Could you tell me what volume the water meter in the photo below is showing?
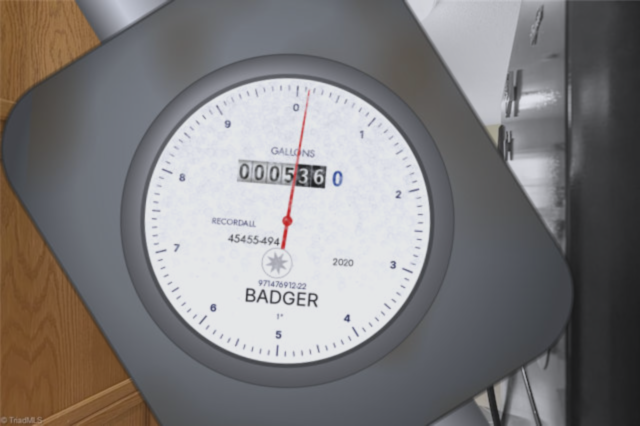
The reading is 5360.1 gal
